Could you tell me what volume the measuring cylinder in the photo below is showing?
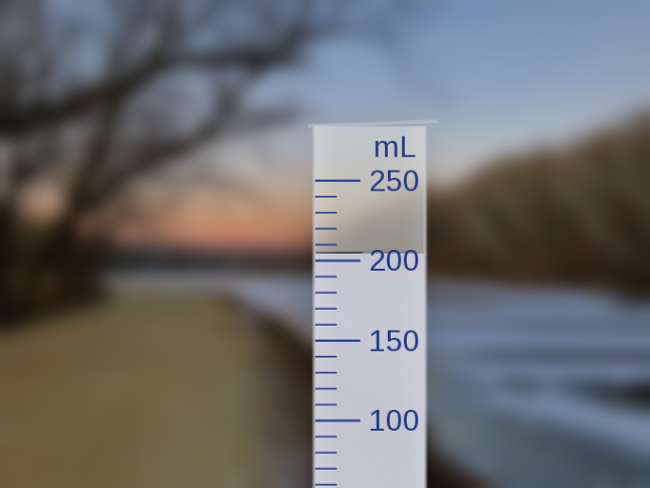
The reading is 205 mL
